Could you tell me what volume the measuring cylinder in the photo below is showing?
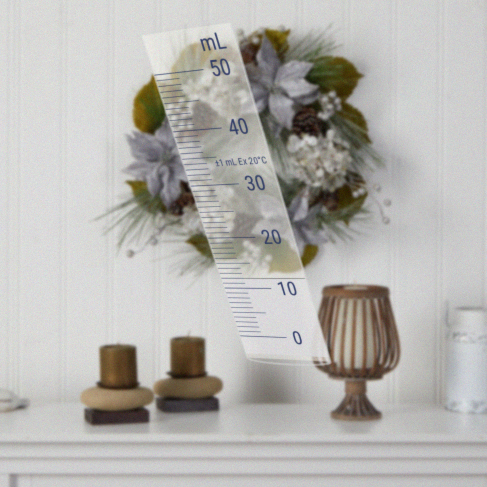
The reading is 12 mL
